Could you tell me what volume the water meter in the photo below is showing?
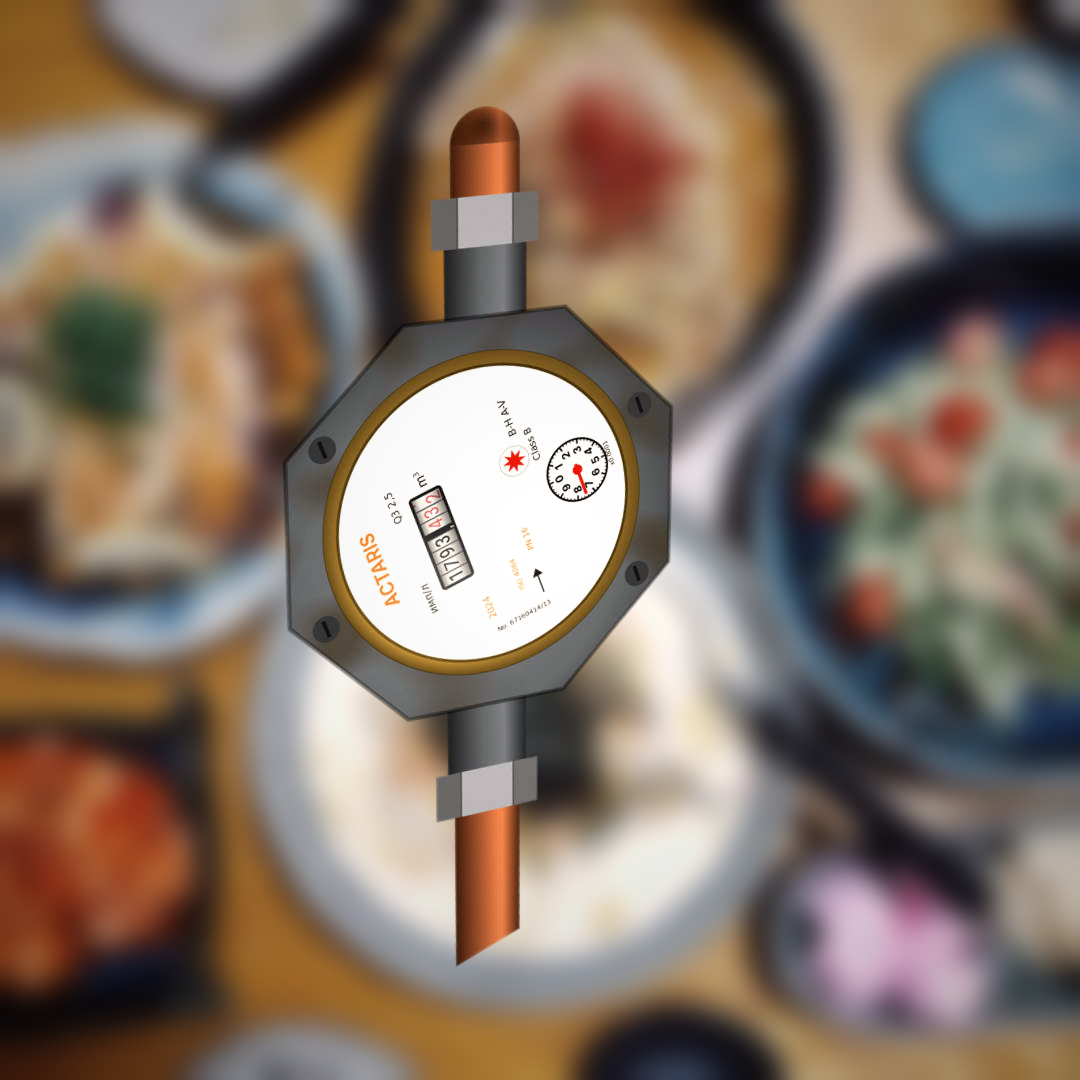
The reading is 1793.4317 m³
